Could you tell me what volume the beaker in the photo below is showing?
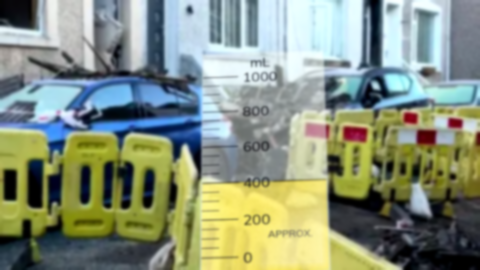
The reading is 400 mL
